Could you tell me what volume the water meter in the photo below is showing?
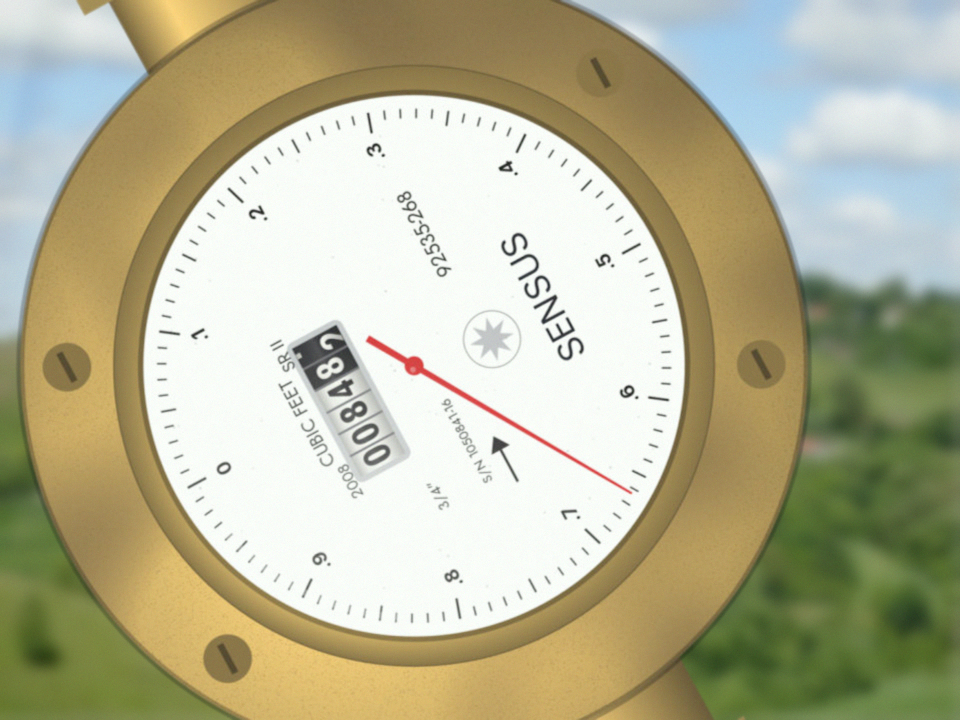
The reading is 8481.66 ft³
